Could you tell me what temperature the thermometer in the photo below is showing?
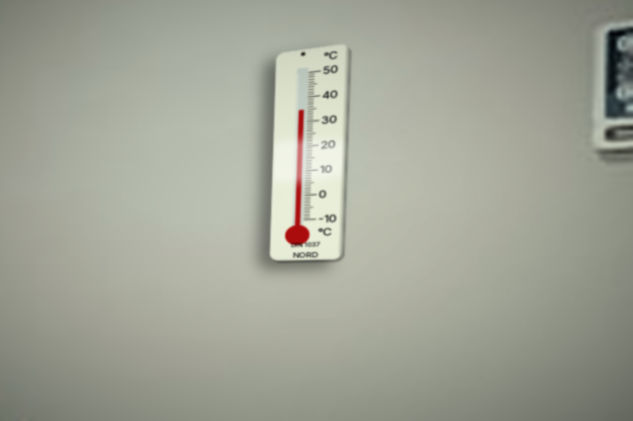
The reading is 35 °C
